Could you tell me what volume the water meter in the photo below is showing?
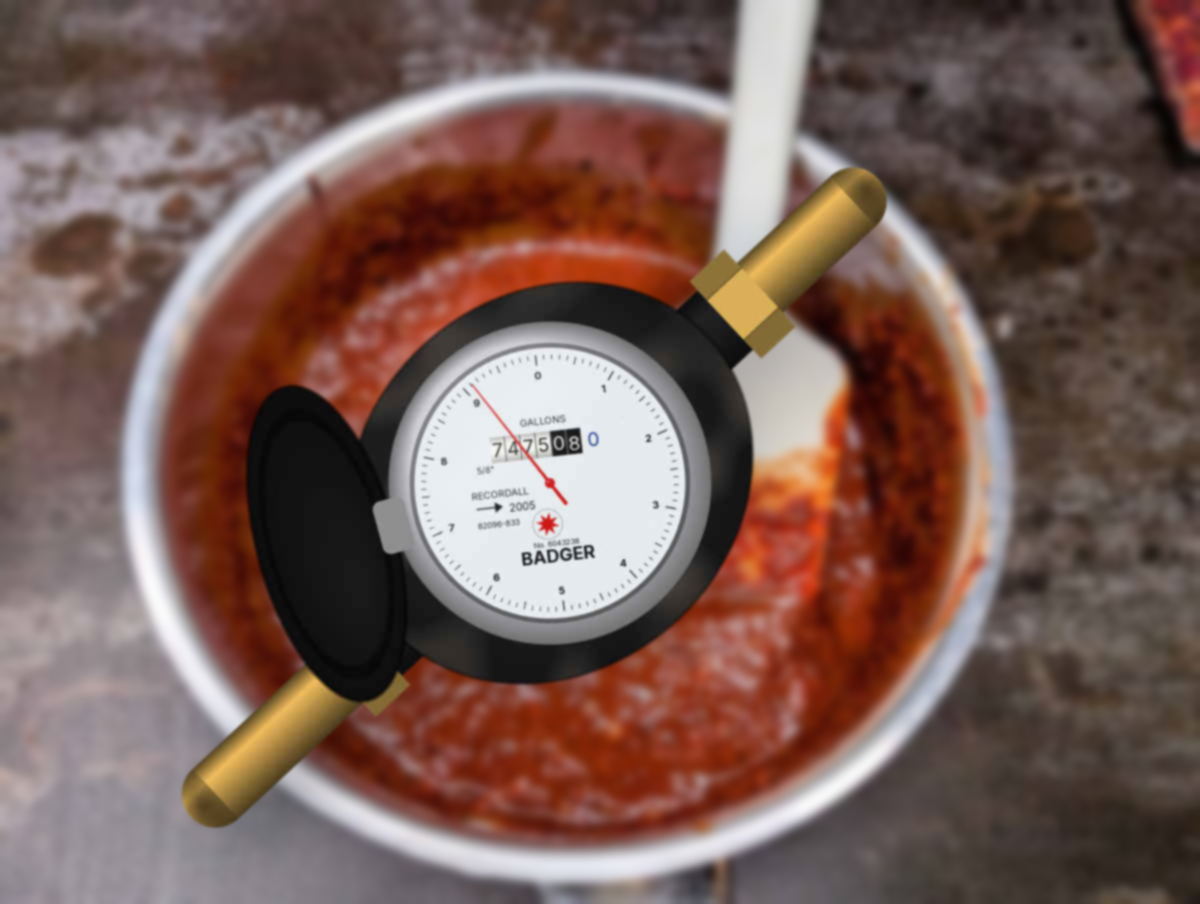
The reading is 7475079.1 gal
